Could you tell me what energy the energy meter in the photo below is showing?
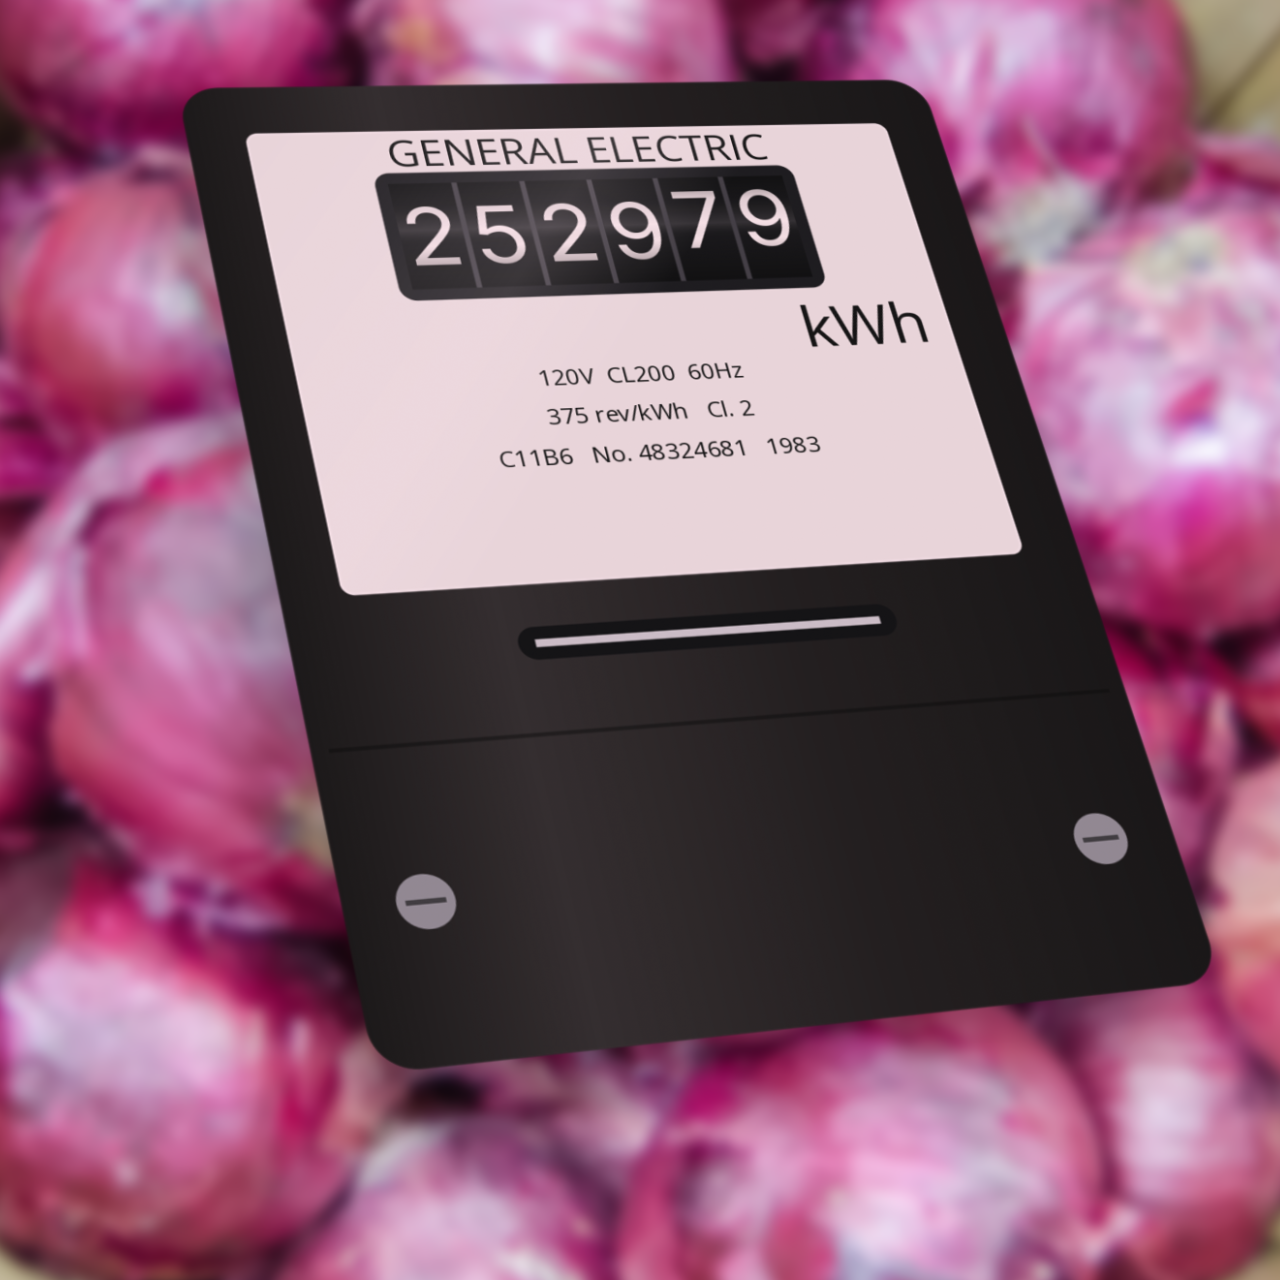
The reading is 252979 kWh
